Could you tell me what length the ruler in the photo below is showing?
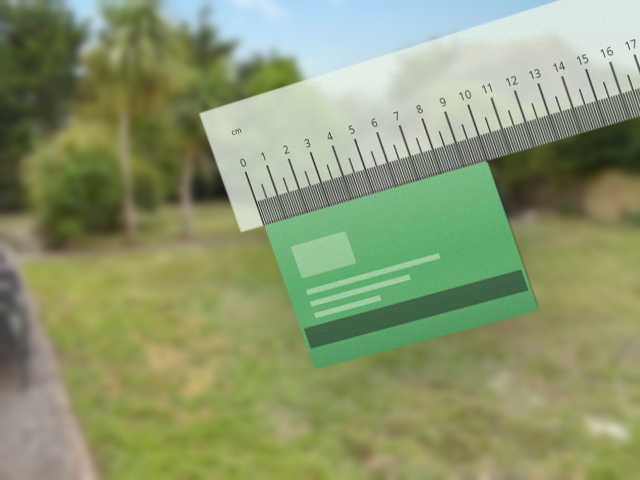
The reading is 10 cm
